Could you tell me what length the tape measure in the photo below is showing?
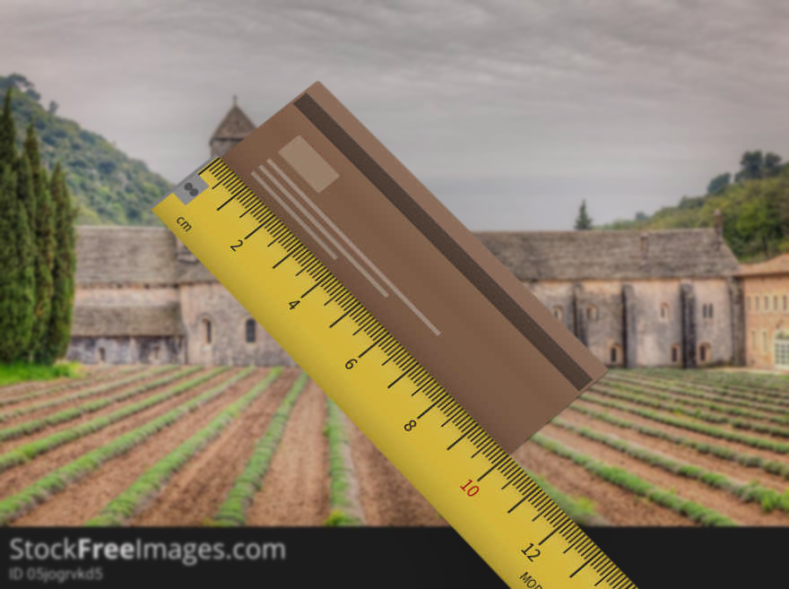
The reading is 10 cm
